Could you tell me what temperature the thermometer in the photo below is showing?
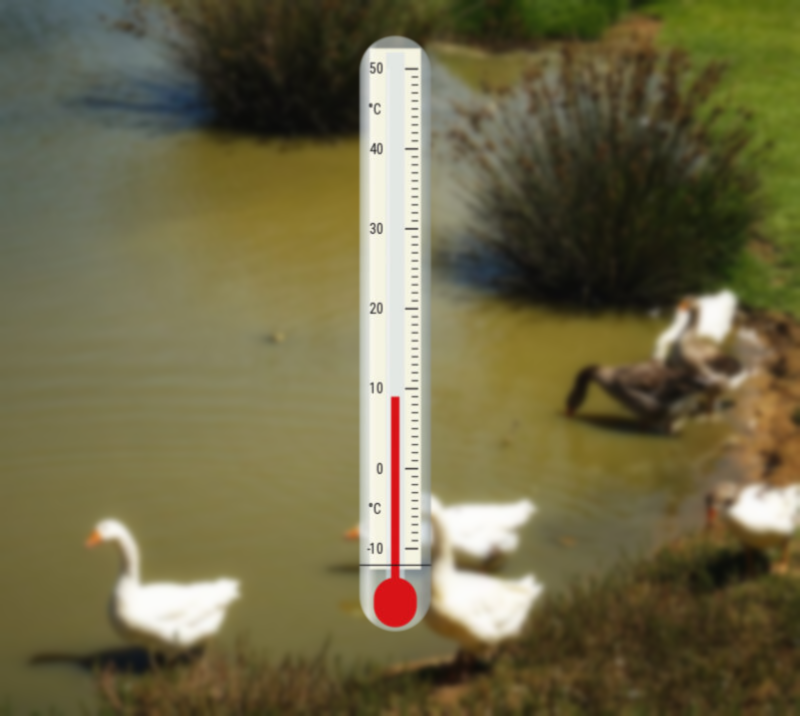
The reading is 9 °C
